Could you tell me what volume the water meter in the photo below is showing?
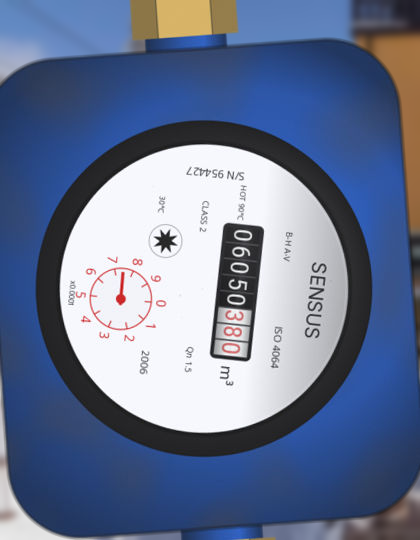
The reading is 6050.3807 m³
